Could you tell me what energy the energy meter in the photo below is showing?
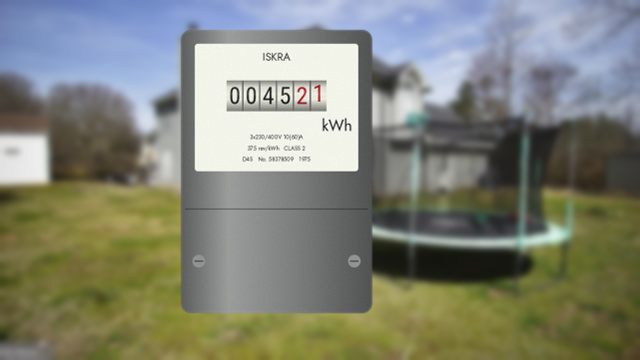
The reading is 45.21 kWh
